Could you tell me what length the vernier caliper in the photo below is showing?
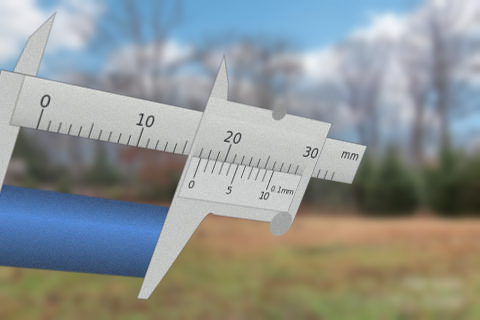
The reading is 17.2 mm
